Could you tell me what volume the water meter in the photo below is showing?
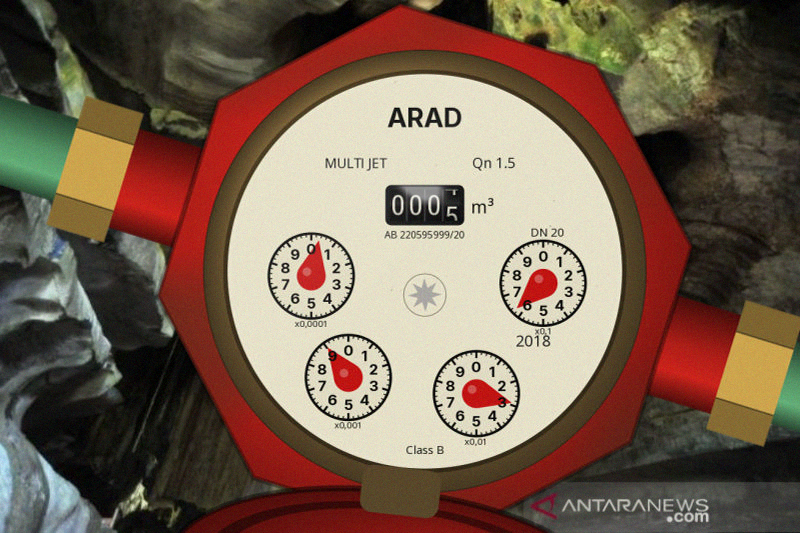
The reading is 4.6290 m³
